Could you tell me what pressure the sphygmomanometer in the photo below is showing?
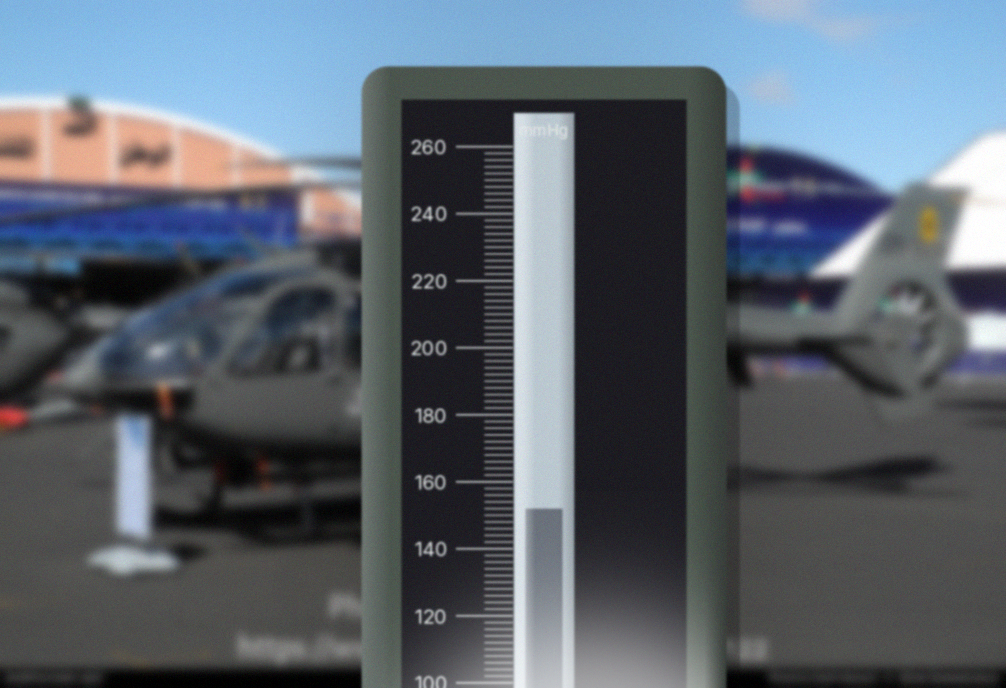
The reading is 152 mmHg
